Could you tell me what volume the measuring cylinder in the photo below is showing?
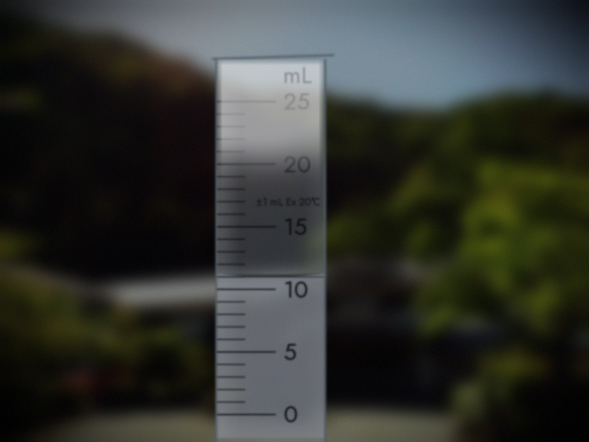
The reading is 11 mL
